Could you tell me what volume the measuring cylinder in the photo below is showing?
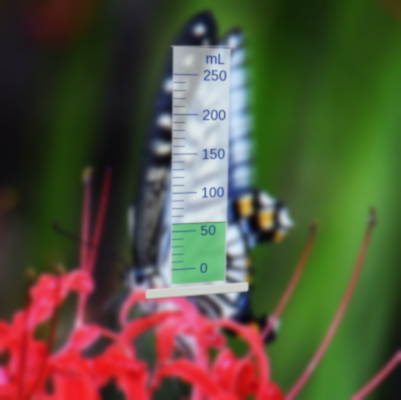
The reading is 60 mL
